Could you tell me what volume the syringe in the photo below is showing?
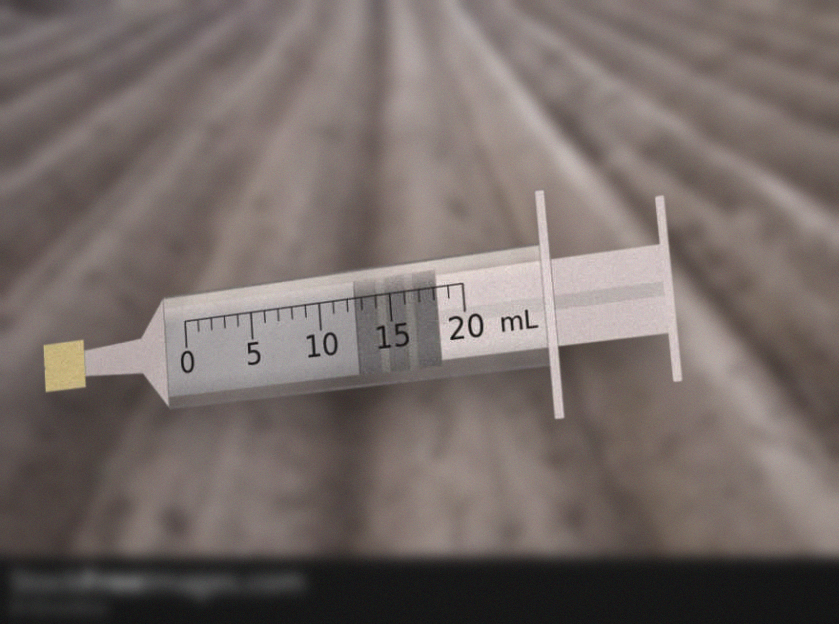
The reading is 12.5 mL
